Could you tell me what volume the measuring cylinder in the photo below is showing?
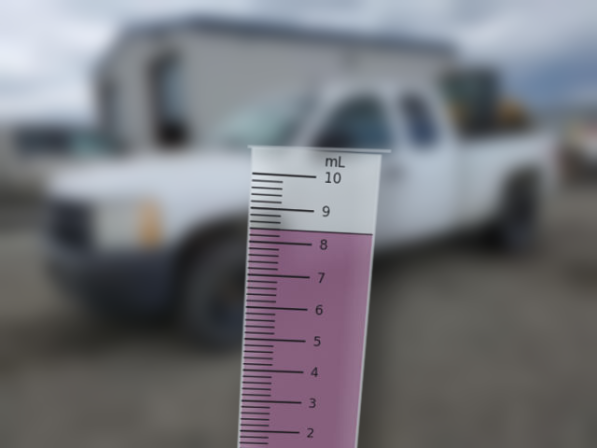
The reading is 8.4 mL
